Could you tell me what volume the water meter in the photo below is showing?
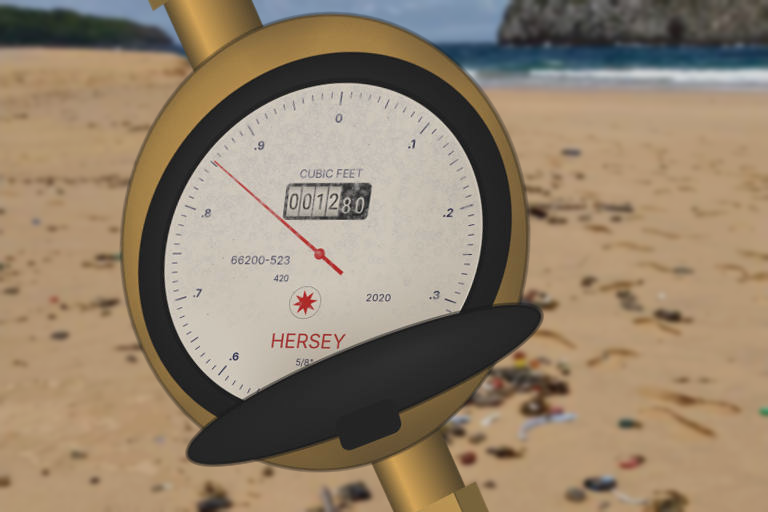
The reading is 1279.85 ft³
